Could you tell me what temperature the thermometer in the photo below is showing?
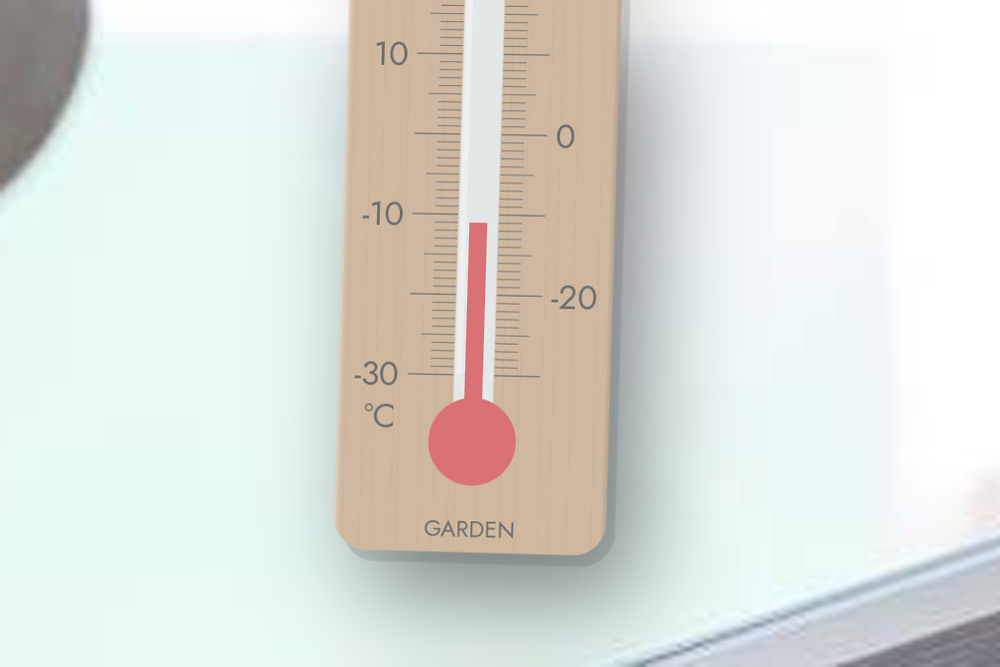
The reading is -11 °C
